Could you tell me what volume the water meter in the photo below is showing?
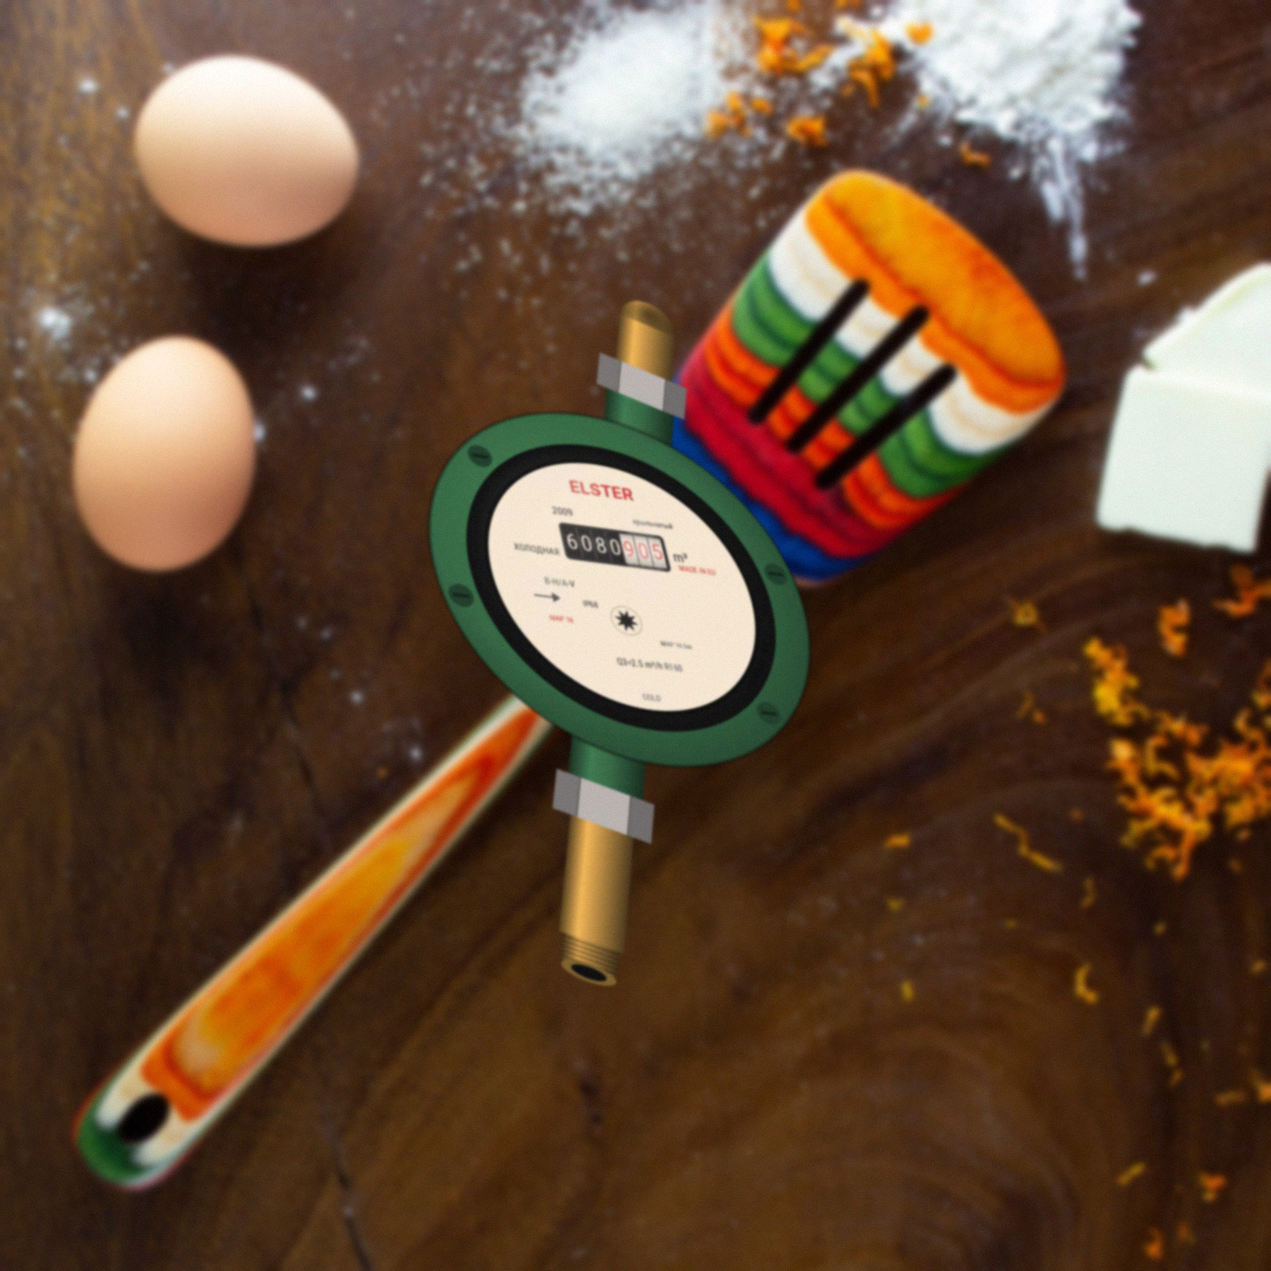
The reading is 6080.905 m³
